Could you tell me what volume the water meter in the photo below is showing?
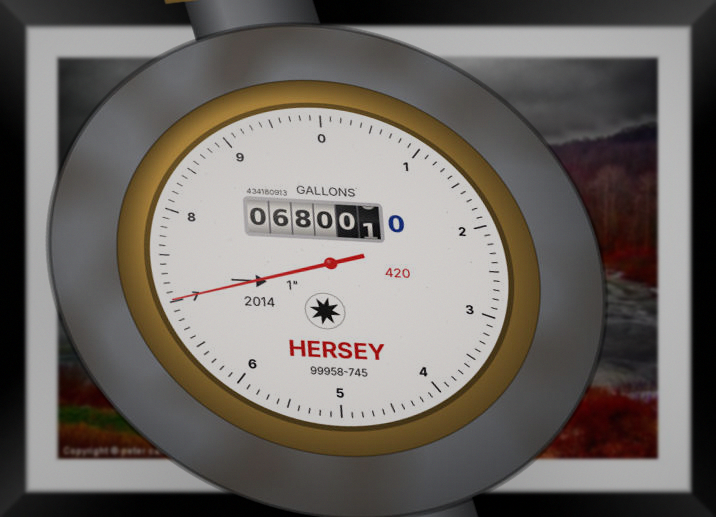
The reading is 680007.0 gal
